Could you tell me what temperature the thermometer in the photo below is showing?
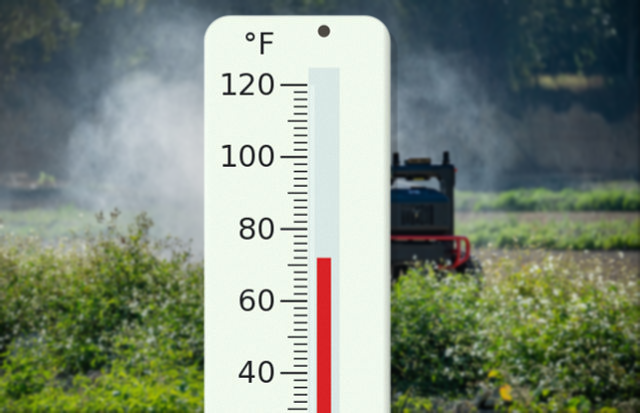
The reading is 72 °F
